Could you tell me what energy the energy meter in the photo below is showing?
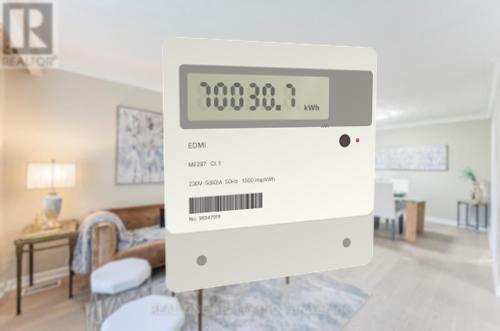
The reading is 70030.7 kWh
